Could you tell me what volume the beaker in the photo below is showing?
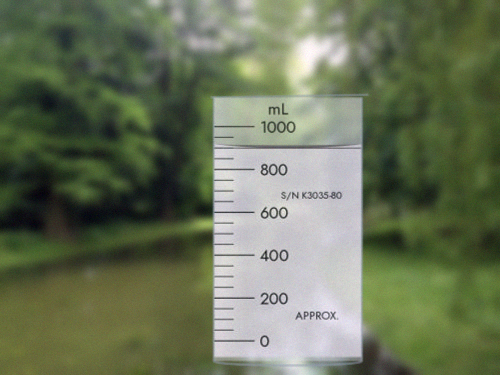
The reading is 900 mL
